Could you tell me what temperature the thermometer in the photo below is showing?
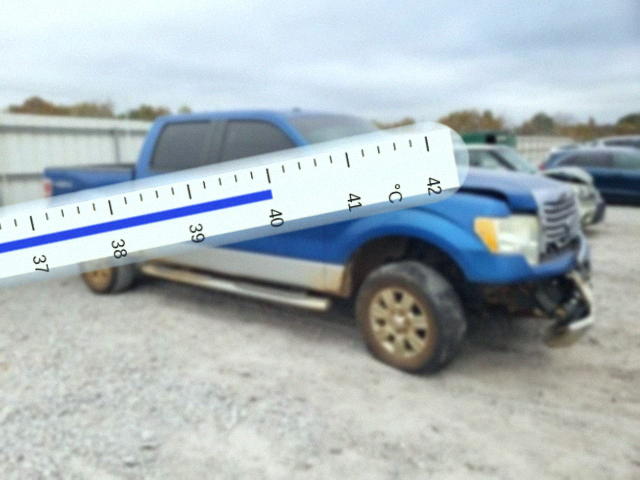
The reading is 40 °C
